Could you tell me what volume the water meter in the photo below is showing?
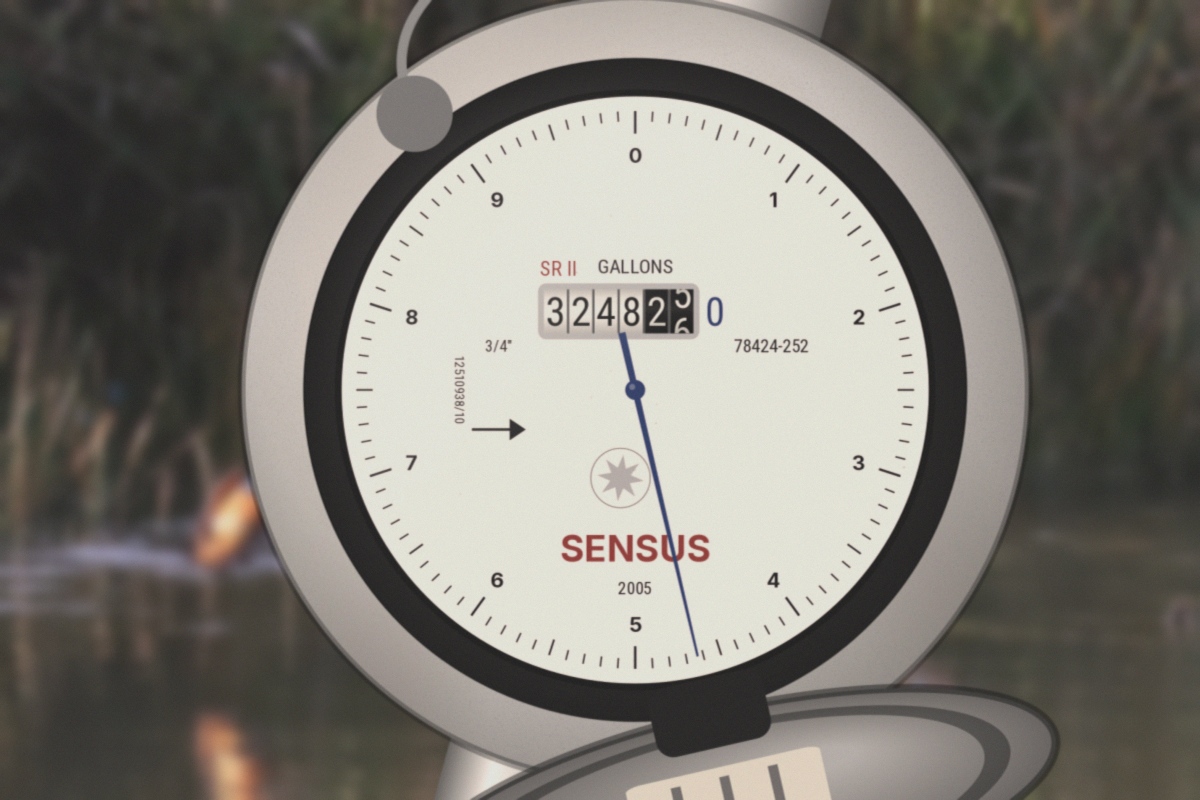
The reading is 3248254.6 gal
